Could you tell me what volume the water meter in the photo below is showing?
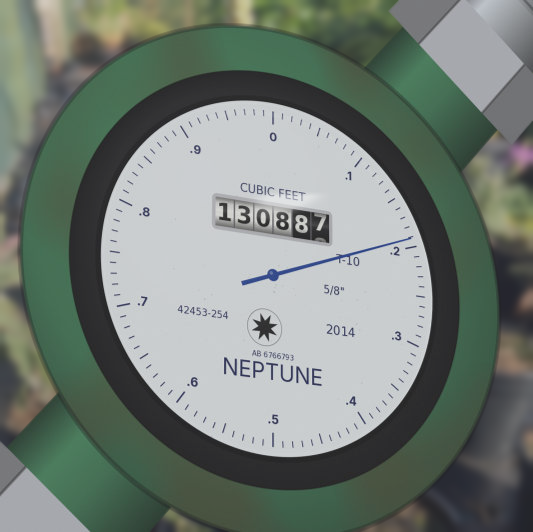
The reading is 130887.19 ft³
